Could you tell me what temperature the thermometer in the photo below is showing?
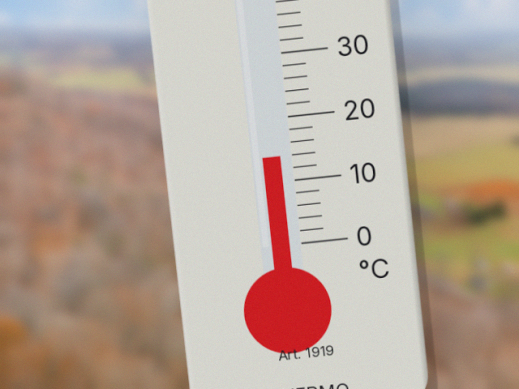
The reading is 14 °C
